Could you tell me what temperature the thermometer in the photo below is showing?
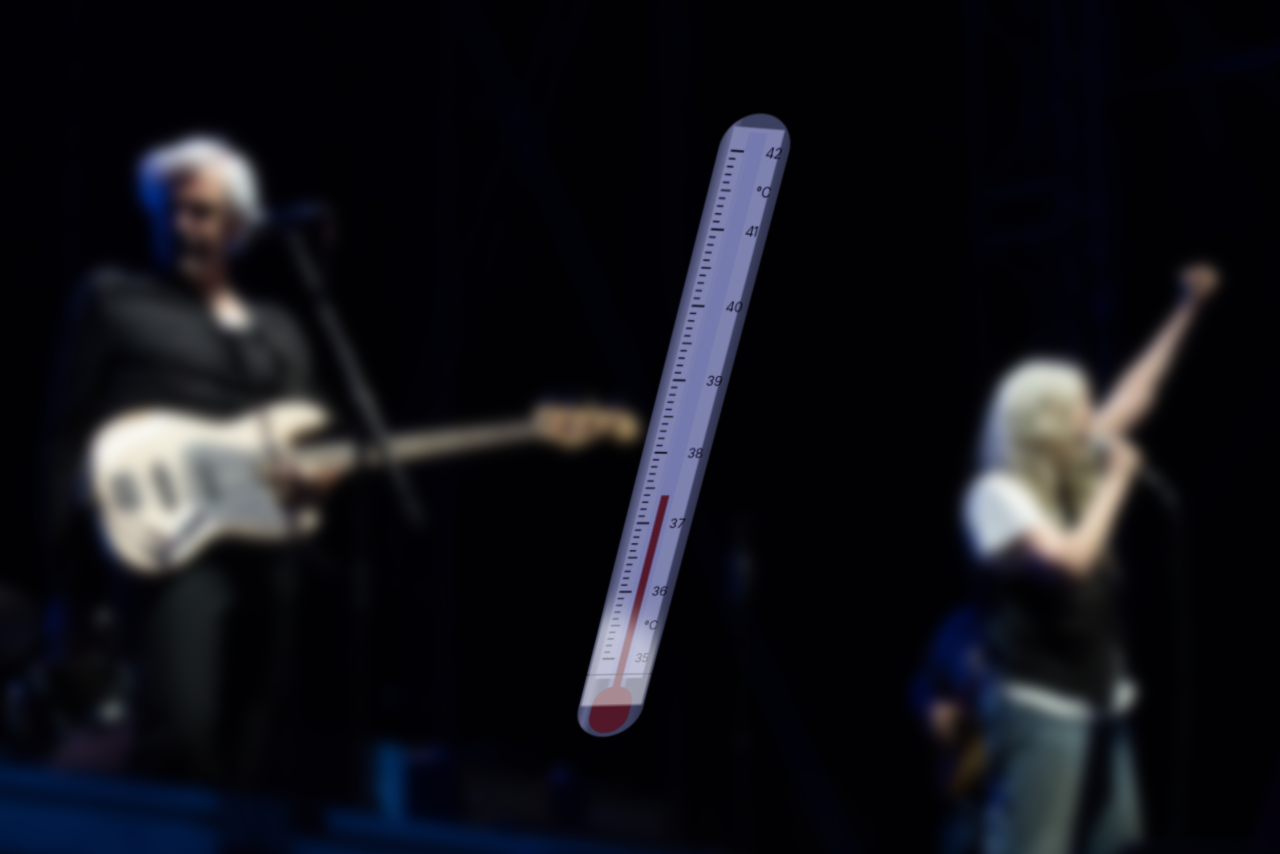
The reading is 37.4 °C
